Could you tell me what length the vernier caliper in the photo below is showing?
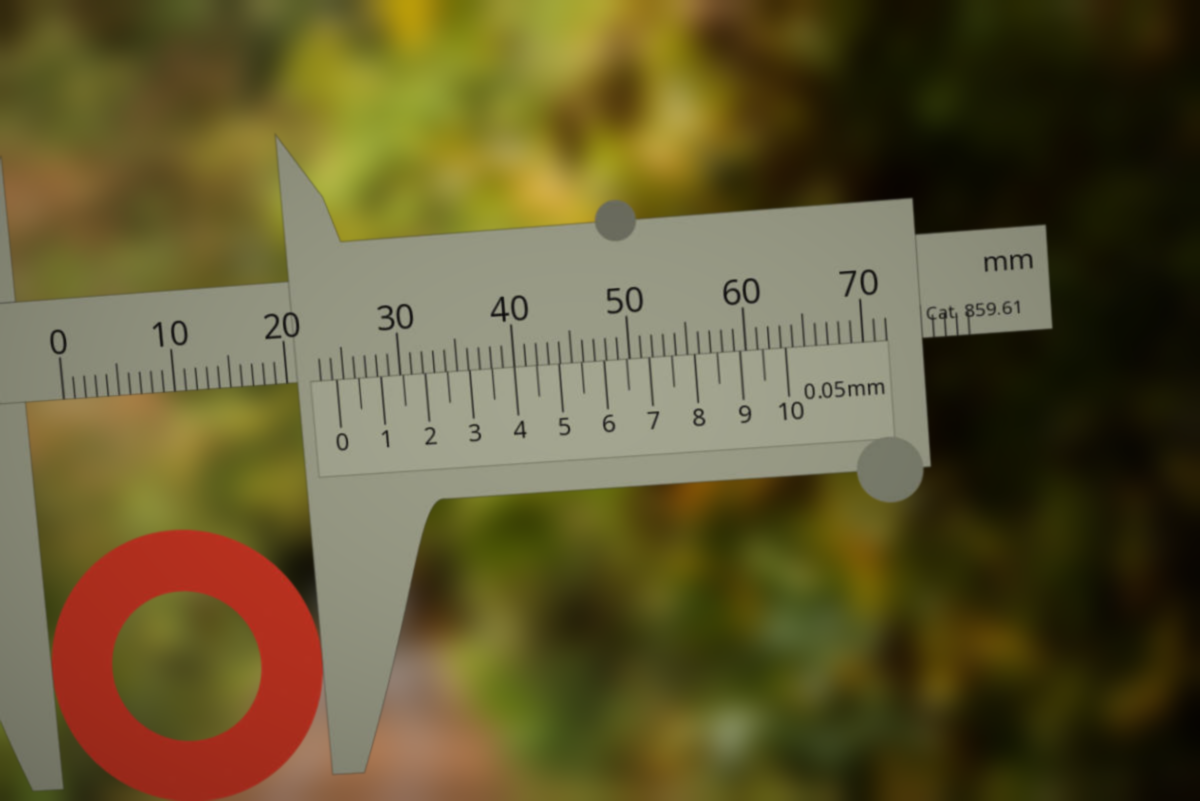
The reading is 24.4 mm
